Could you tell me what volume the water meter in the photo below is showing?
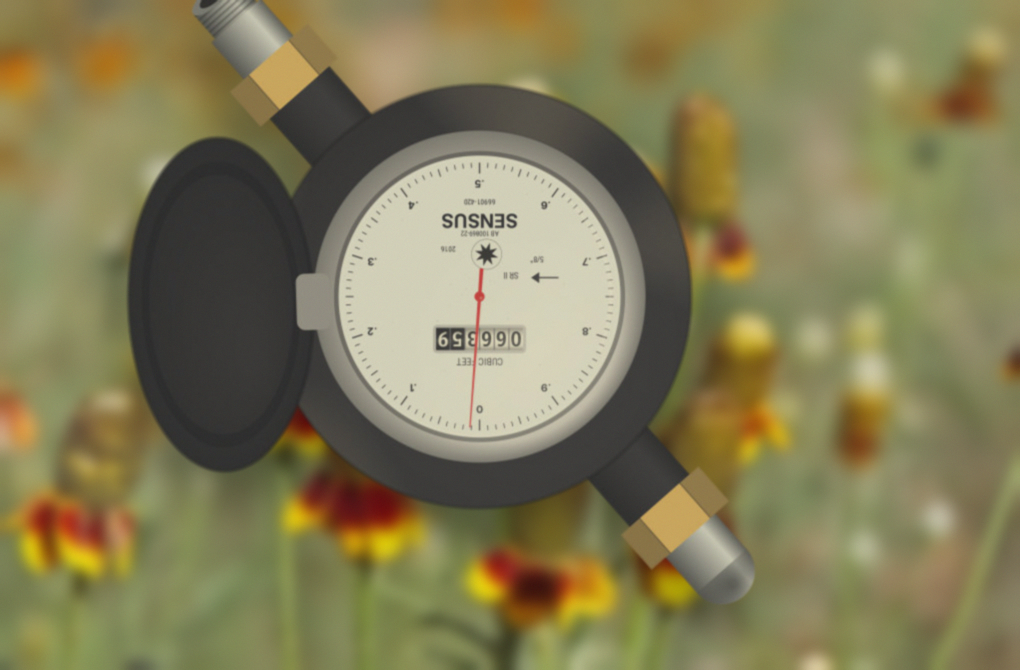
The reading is 66359.01 ft³
